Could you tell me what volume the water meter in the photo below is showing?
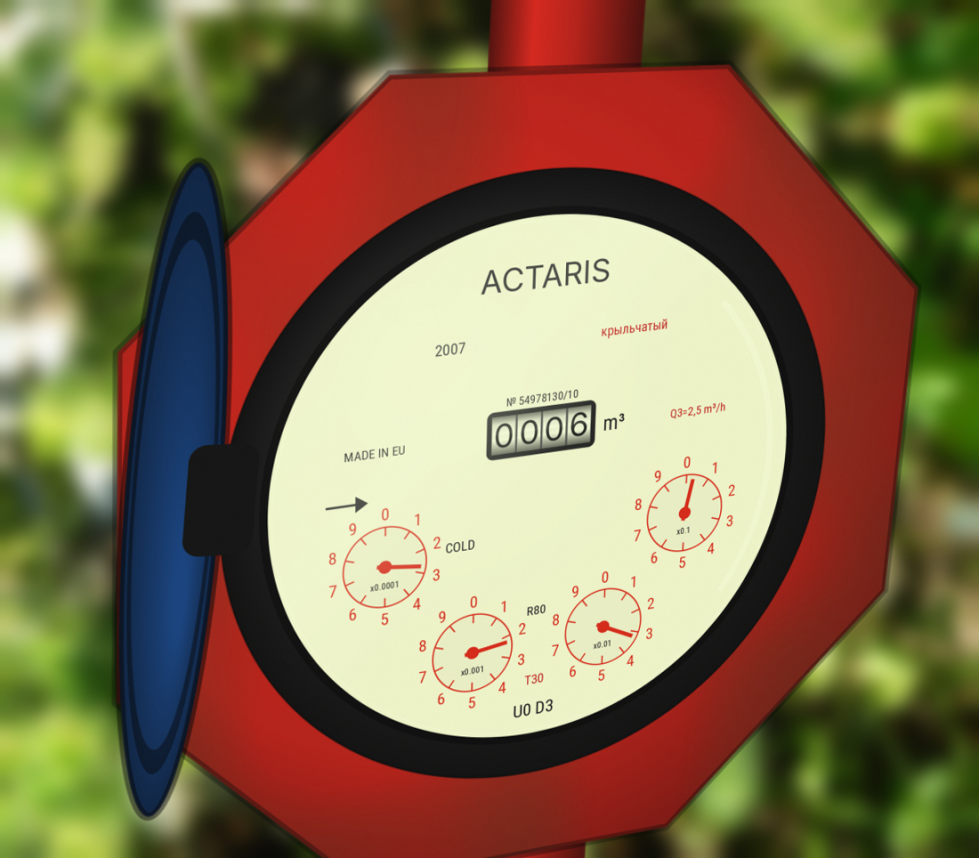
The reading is 6.0322 m³
